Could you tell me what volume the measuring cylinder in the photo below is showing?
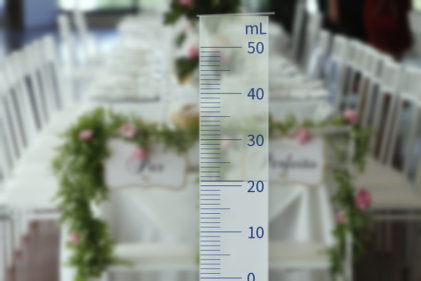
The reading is 21 mL
